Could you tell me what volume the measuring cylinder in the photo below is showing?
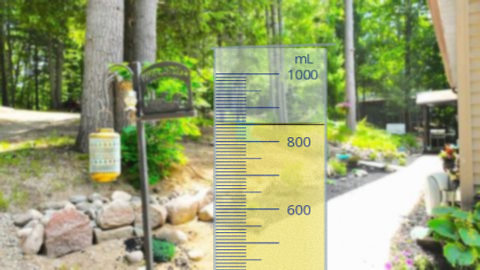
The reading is 850 mL
